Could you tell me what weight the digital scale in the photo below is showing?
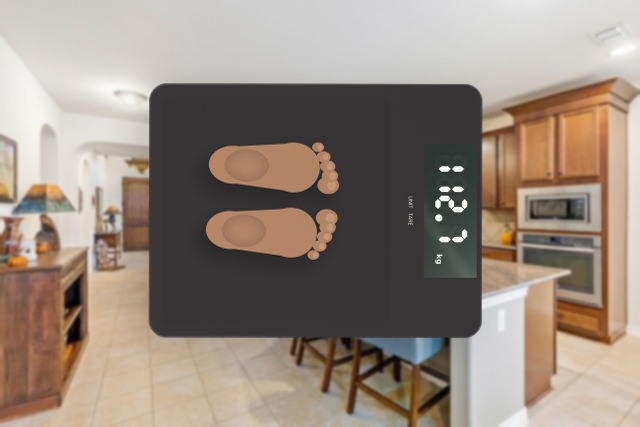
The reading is 112.7 kg
